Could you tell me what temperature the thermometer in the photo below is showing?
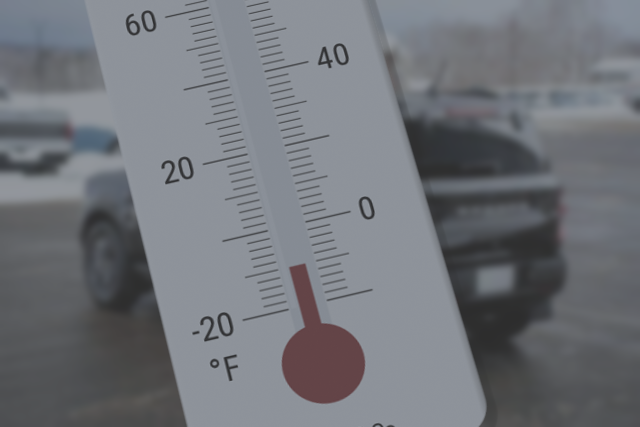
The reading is -10 °F
